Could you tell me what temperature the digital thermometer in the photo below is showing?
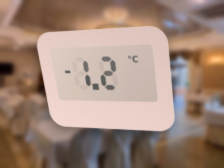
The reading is -1.2 °C
